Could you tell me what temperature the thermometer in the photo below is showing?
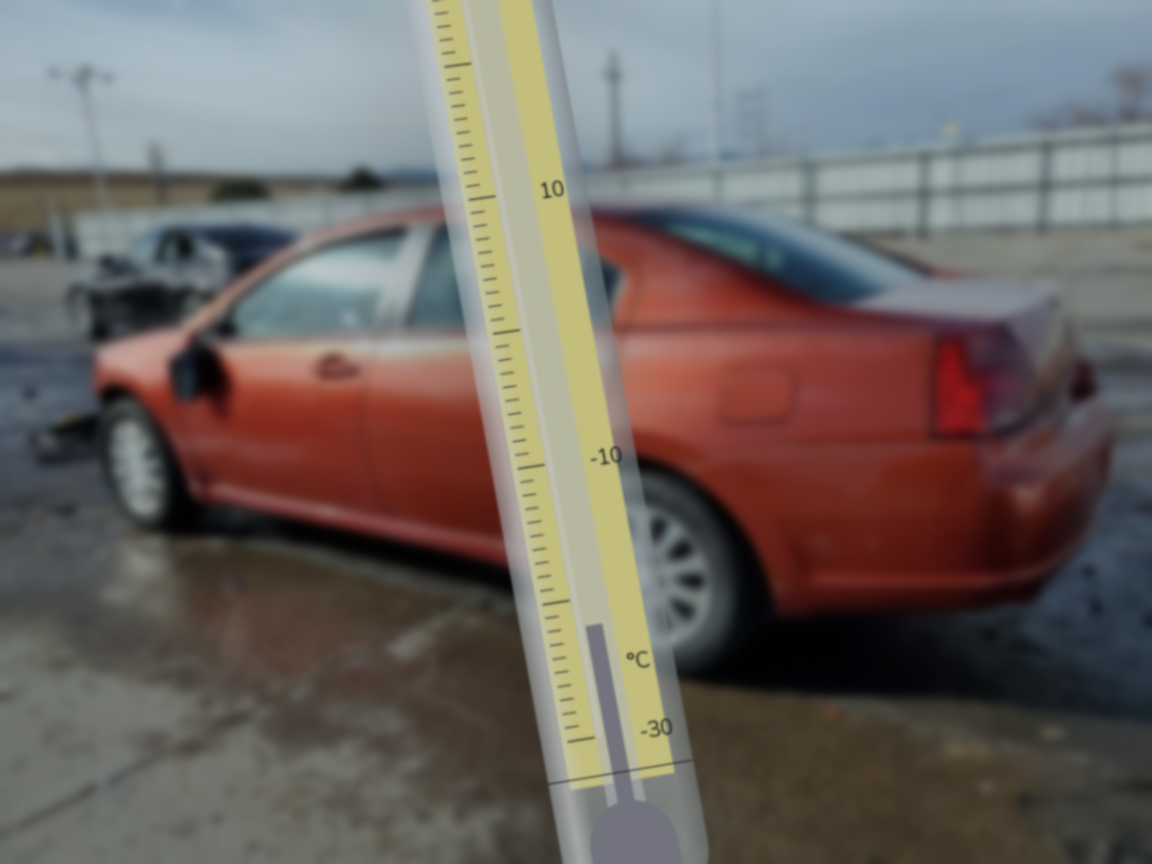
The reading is -22 °C
